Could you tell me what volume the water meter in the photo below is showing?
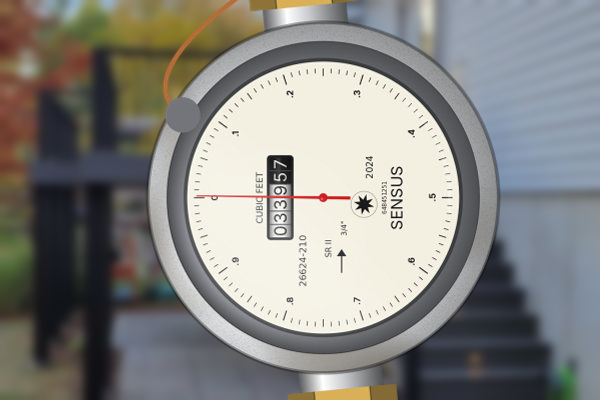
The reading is 33957.00 ft³
